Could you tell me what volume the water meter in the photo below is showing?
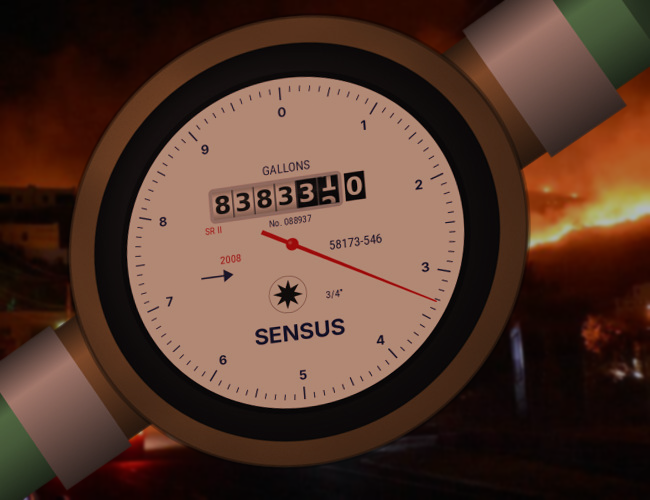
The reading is 8383313.3 gal
